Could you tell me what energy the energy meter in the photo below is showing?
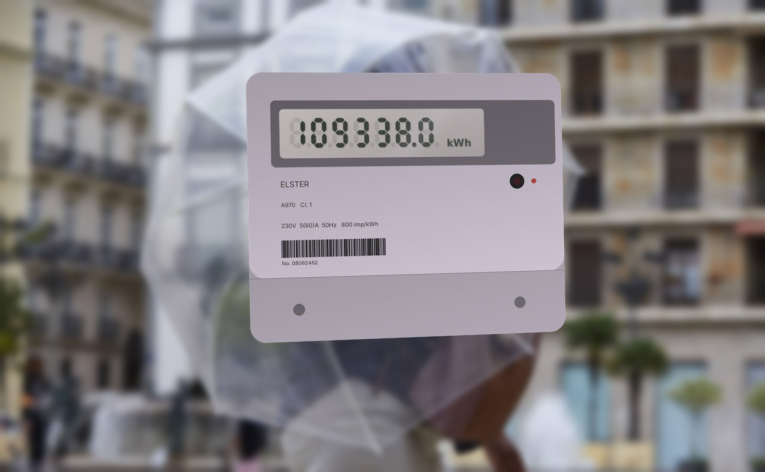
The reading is 109338.0 kWh
